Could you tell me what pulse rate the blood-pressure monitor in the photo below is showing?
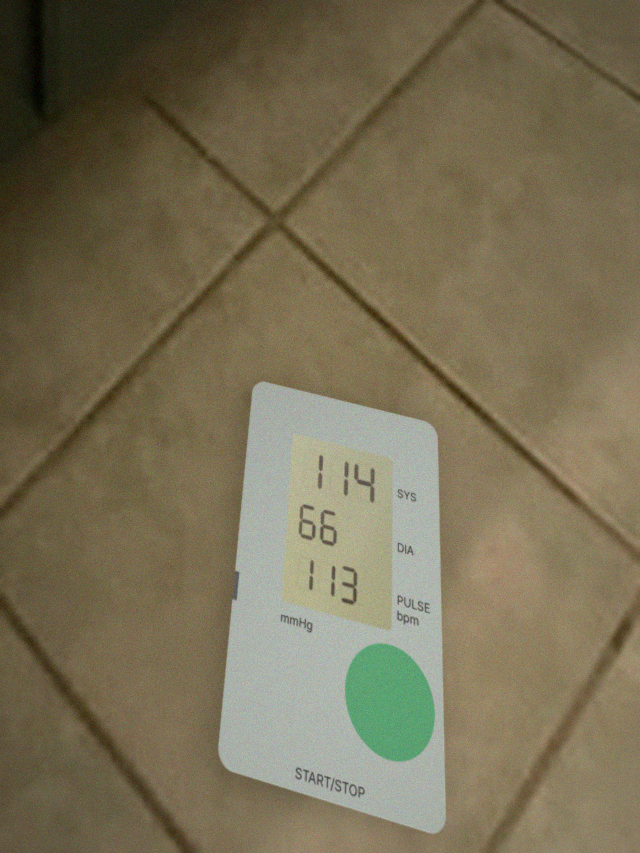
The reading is 113 bpm
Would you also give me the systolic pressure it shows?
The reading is 114 mmHg
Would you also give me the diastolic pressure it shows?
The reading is 66 mmHg
